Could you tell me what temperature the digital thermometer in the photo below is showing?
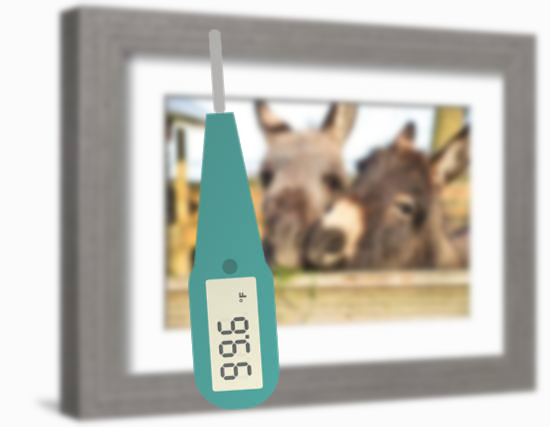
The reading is 99.6 °F
